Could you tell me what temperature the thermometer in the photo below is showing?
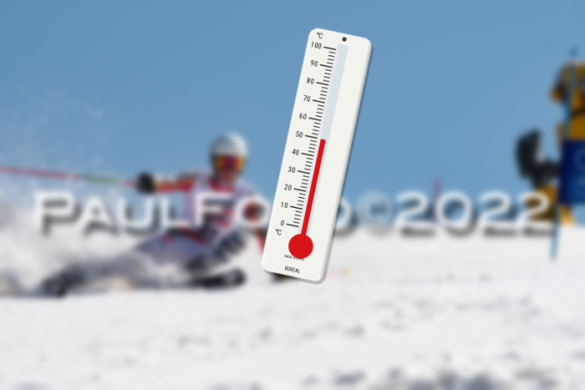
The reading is 50 °C
